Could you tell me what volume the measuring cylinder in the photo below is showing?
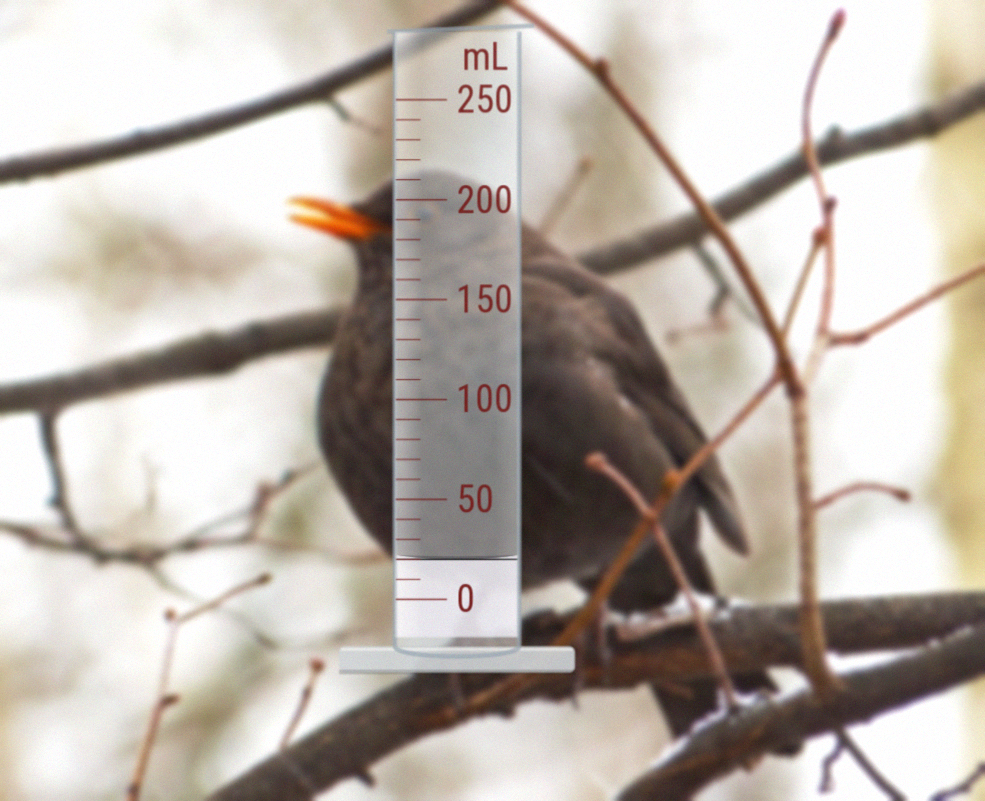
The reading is 20 mL
